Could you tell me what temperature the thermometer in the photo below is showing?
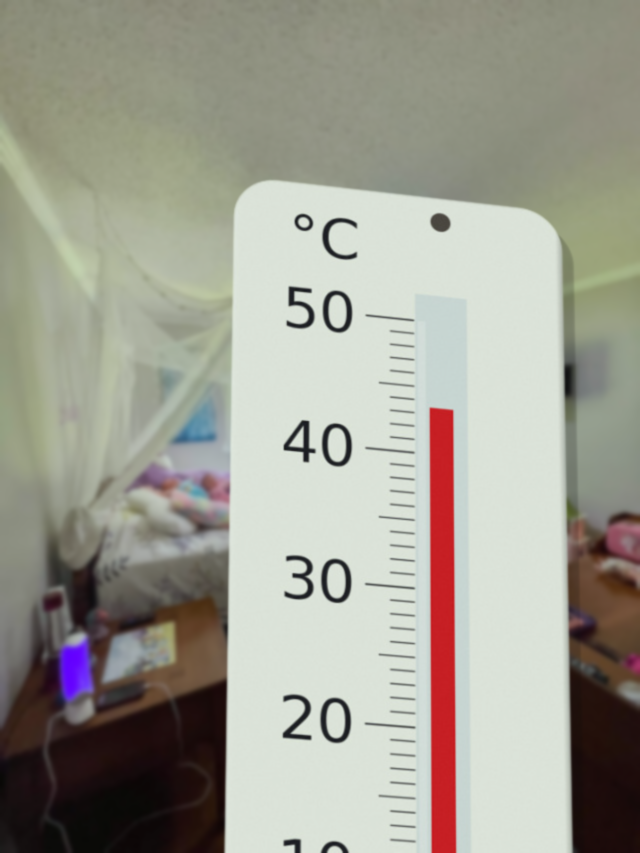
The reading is 43.5 °C
